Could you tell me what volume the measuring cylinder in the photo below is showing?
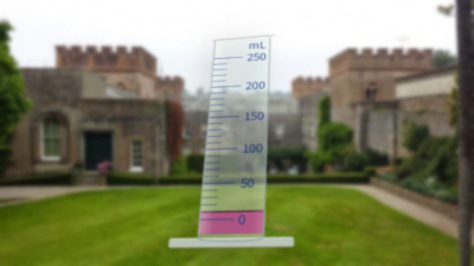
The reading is 10 mL
